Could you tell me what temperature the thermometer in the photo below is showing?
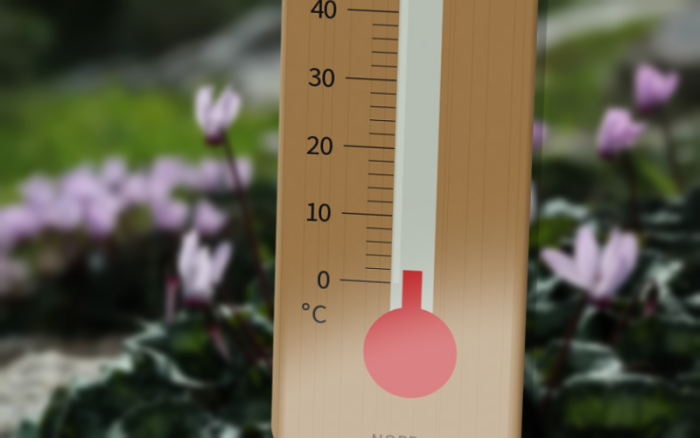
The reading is 2 °C
